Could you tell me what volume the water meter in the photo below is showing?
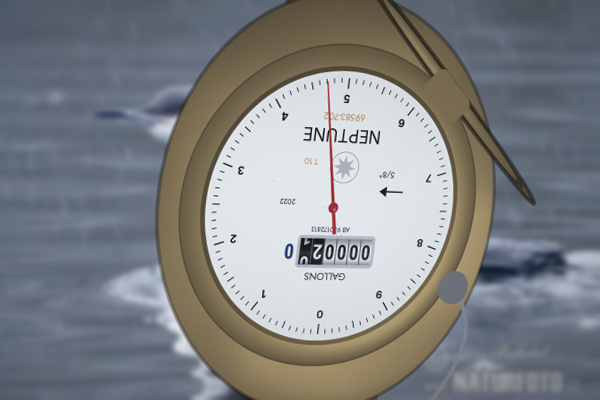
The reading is 204.7 gal
